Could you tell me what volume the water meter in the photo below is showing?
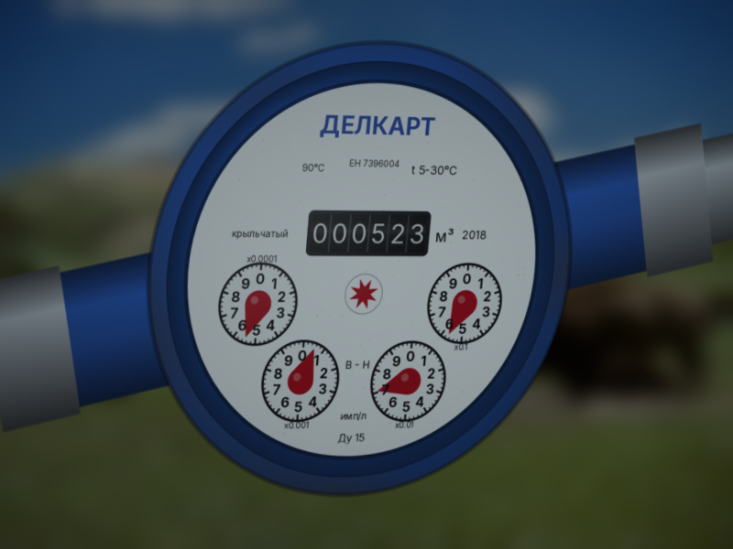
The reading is 523.5705 m³
